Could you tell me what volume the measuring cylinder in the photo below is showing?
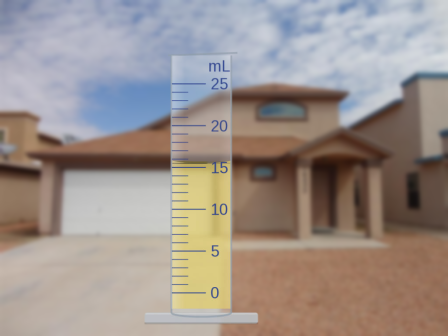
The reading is 15.5 mL
